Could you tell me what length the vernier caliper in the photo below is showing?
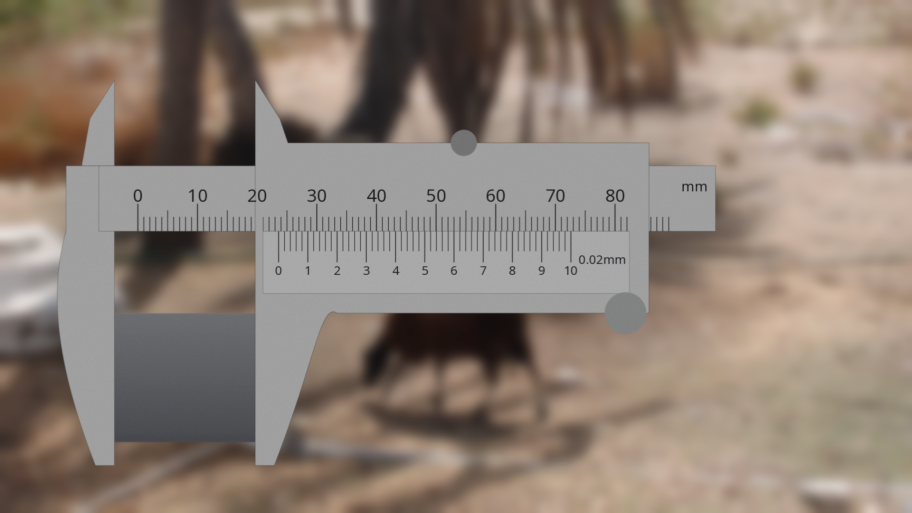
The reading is 23.6 mm
